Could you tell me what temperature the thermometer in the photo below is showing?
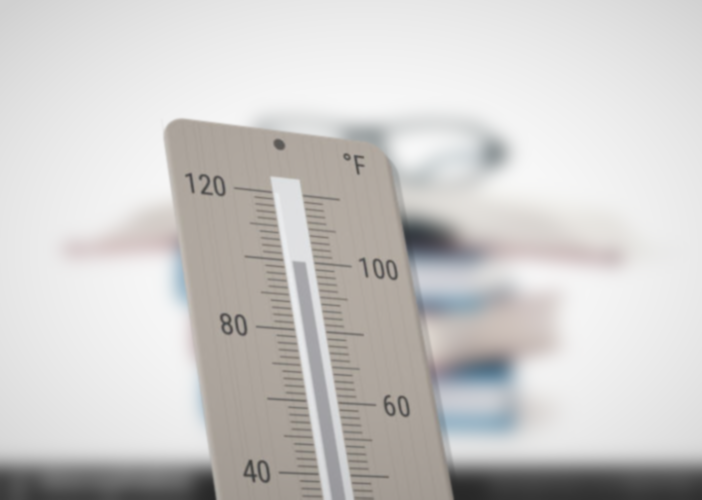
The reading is 100 °F
